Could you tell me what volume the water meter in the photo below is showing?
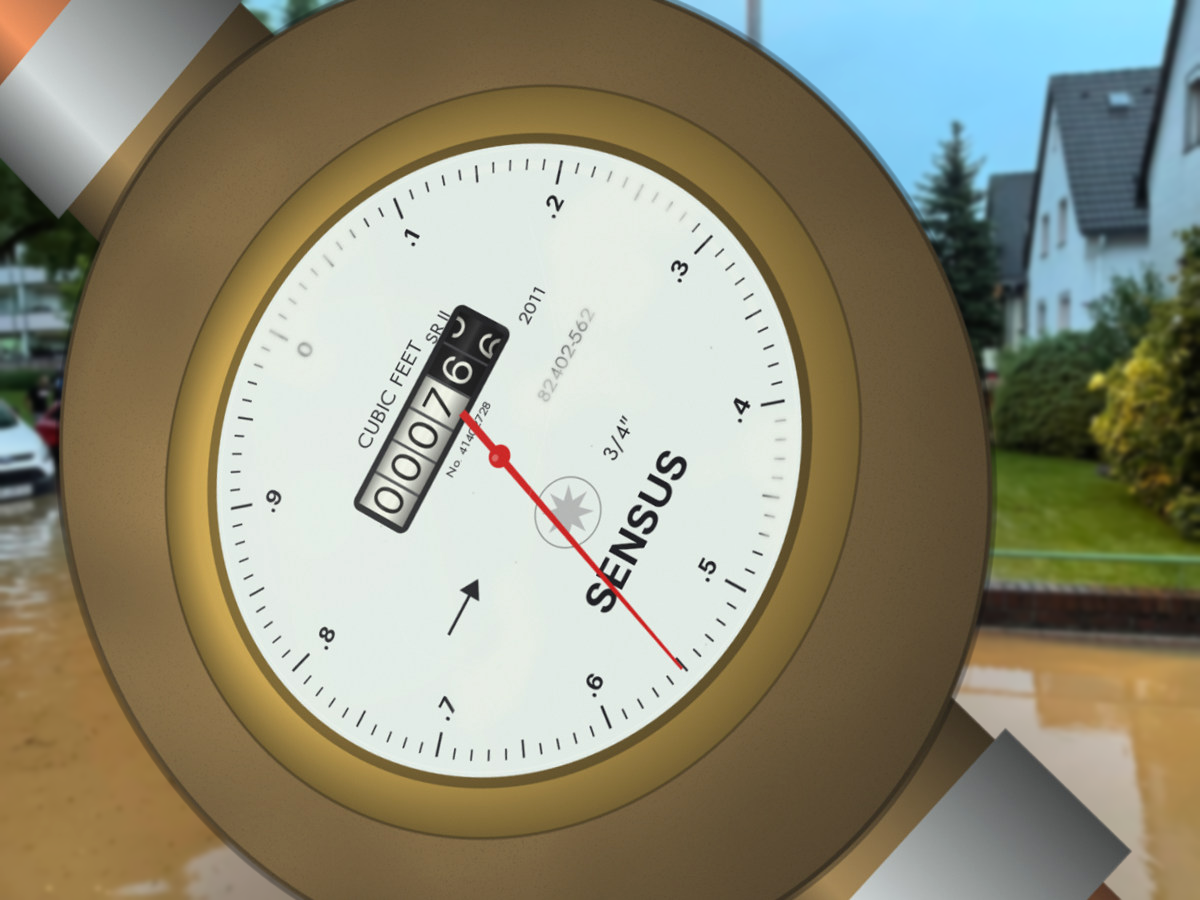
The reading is 765.55 ft³
